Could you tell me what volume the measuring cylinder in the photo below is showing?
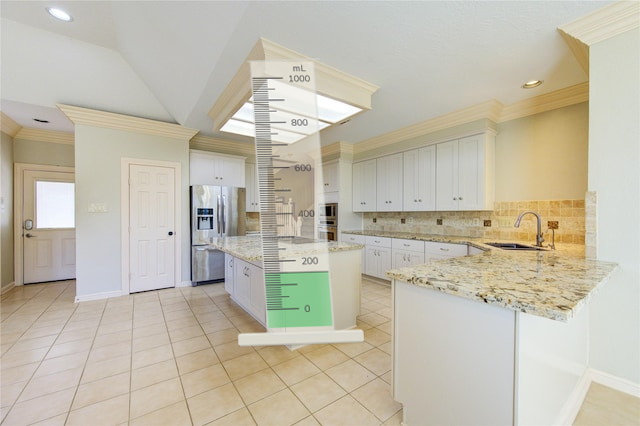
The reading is 150 mL
